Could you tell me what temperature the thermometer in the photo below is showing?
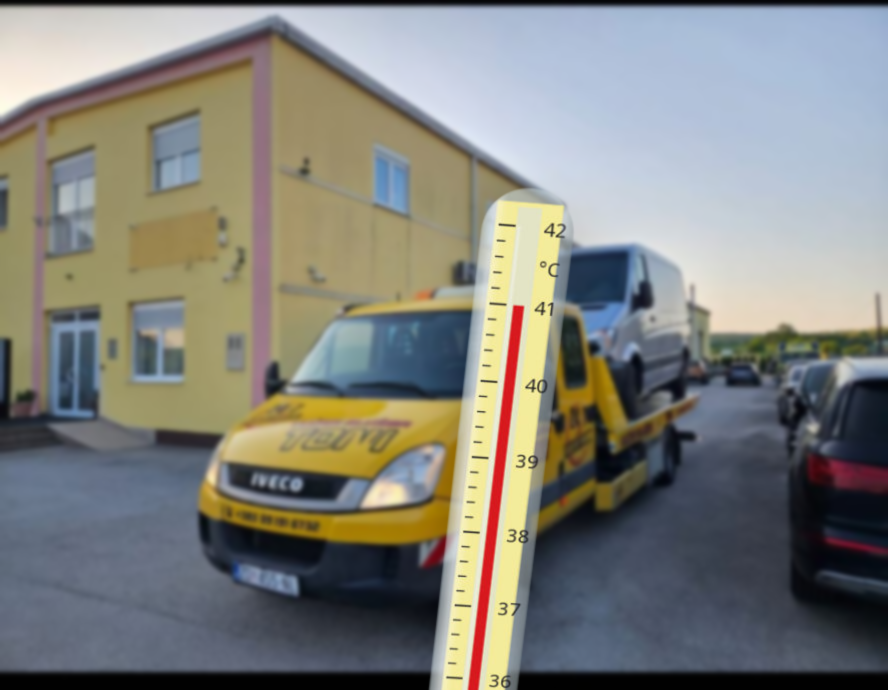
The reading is 41 °C
